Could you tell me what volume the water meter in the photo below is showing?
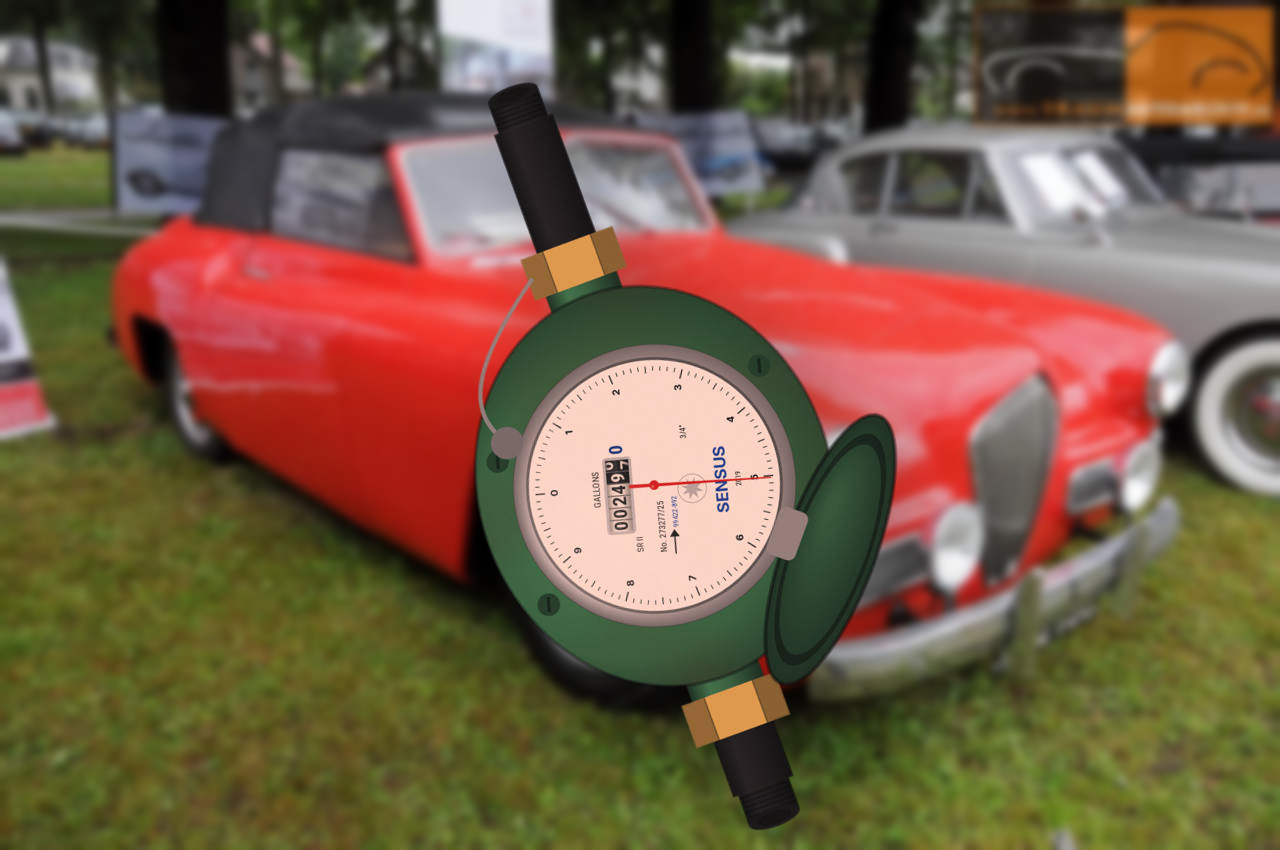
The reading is 24965.0 gal
